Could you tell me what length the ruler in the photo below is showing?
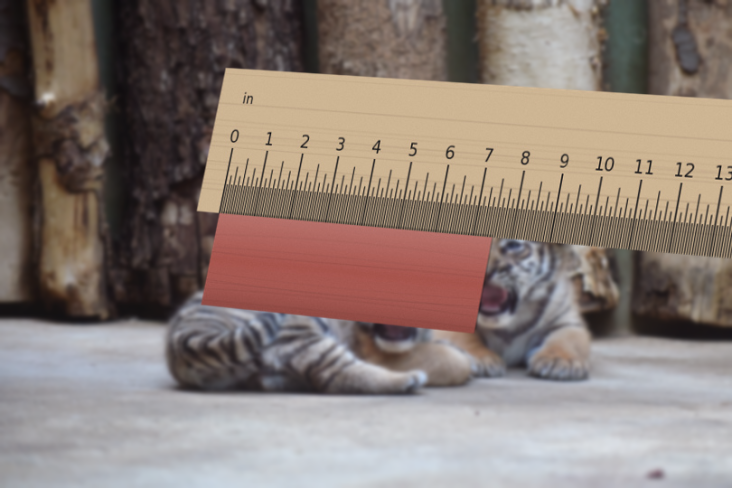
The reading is 7.5 in
